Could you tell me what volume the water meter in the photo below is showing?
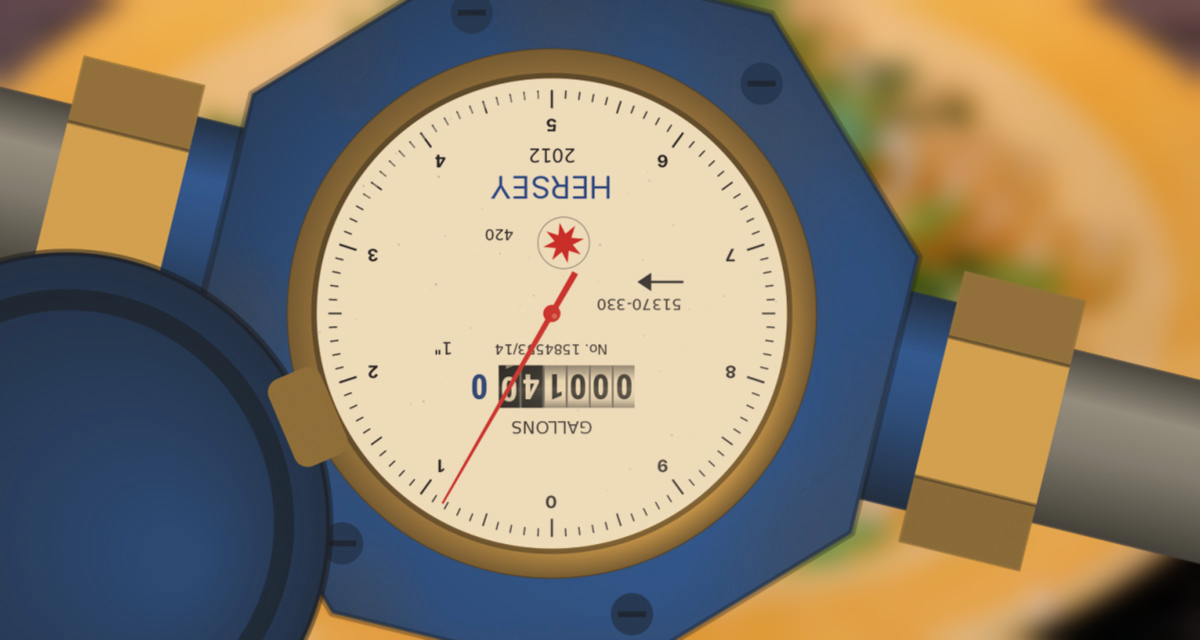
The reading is 1400.8 gal
